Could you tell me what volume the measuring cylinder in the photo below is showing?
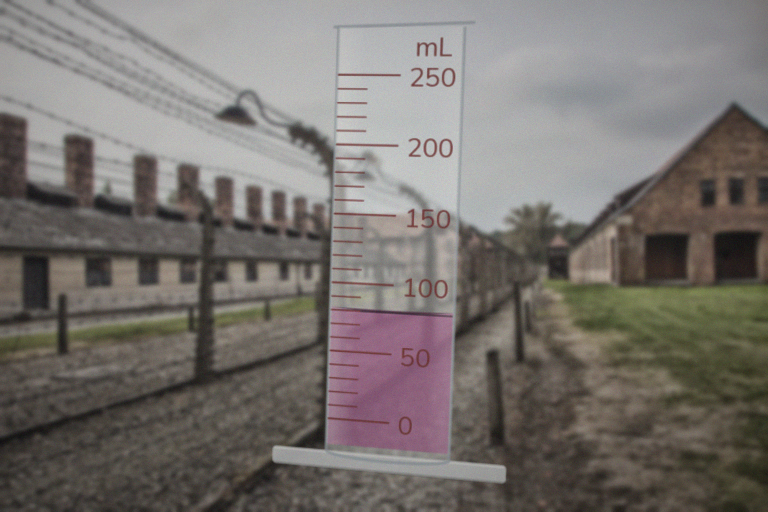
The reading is 80 mL
